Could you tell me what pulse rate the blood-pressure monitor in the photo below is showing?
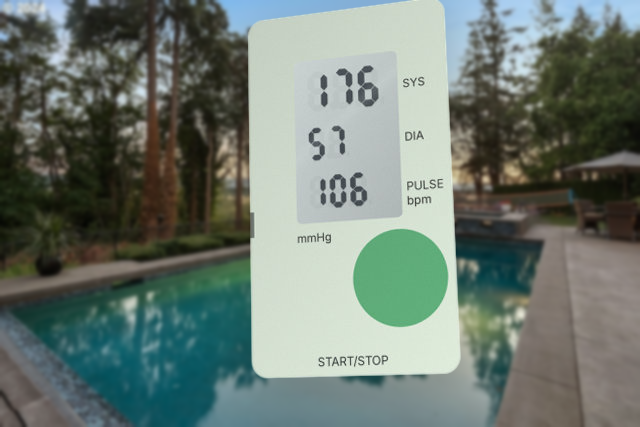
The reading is 106 bpm
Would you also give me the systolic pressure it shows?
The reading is 176 mmHg
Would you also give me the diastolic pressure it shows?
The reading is 57 mmHg
